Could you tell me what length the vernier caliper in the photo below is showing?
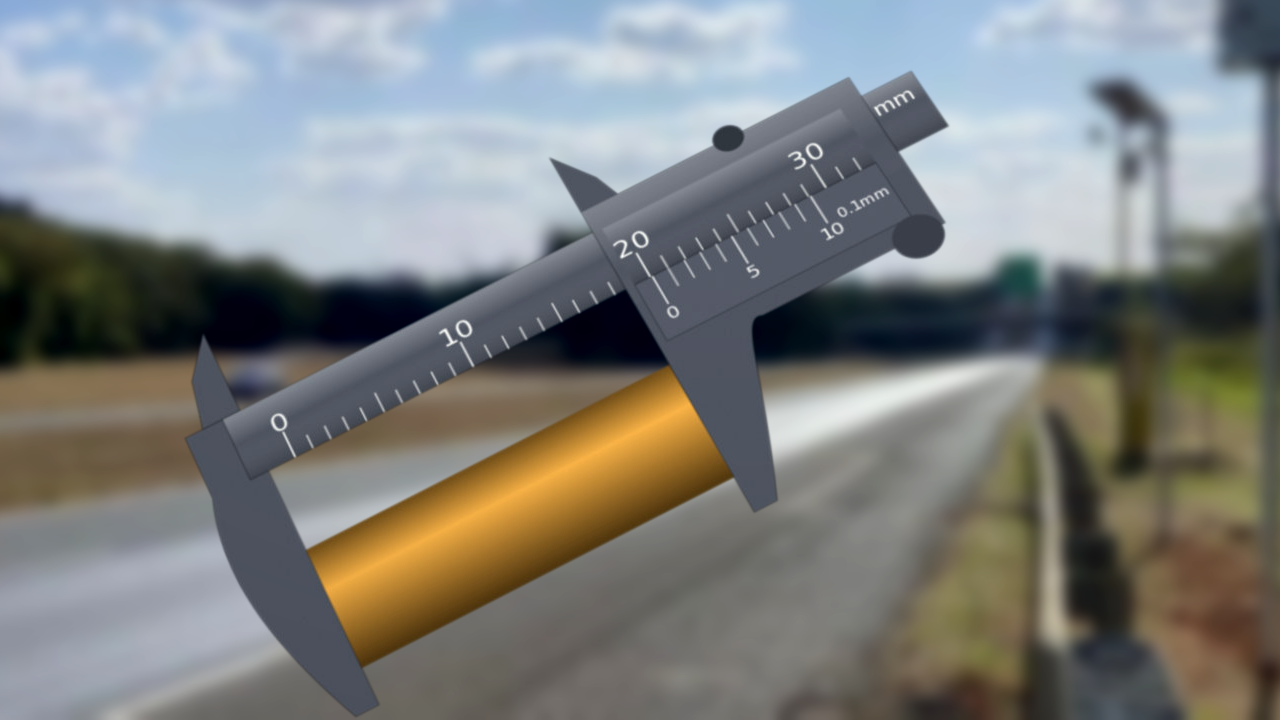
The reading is 20.1 mm
